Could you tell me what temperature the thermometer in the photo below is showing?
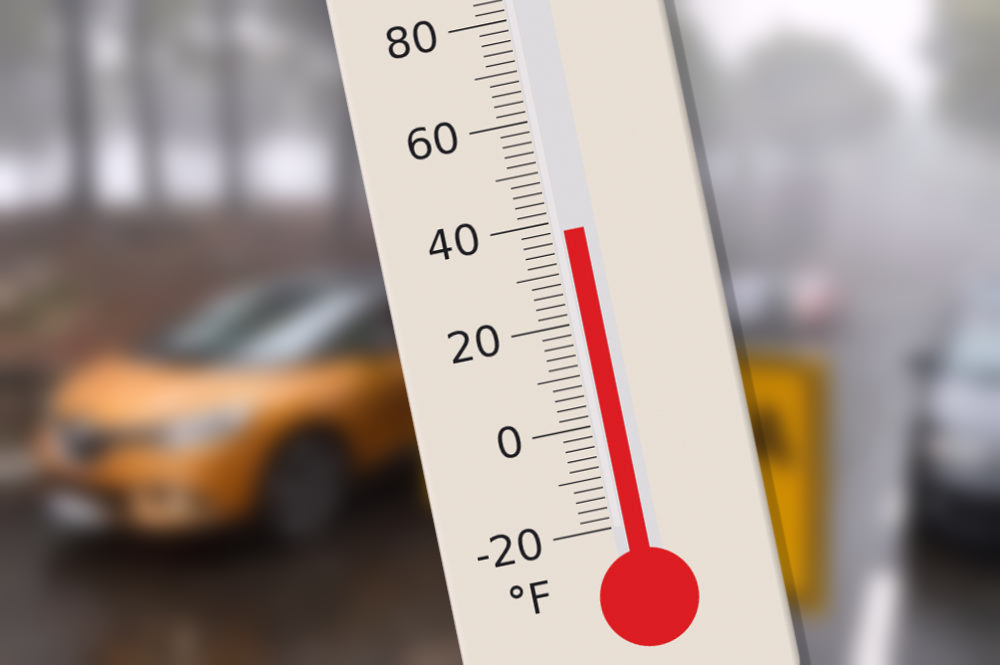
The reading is 38 °F
